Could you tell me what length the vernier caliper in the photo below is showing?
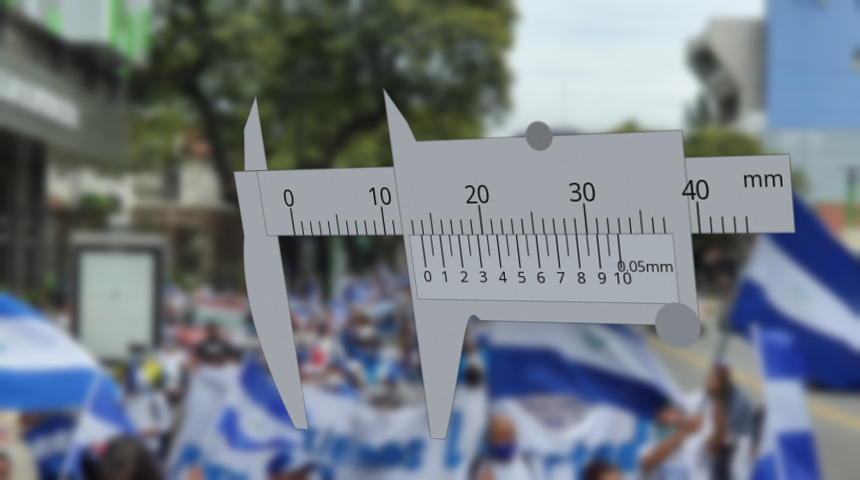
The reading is 13.8 mm
